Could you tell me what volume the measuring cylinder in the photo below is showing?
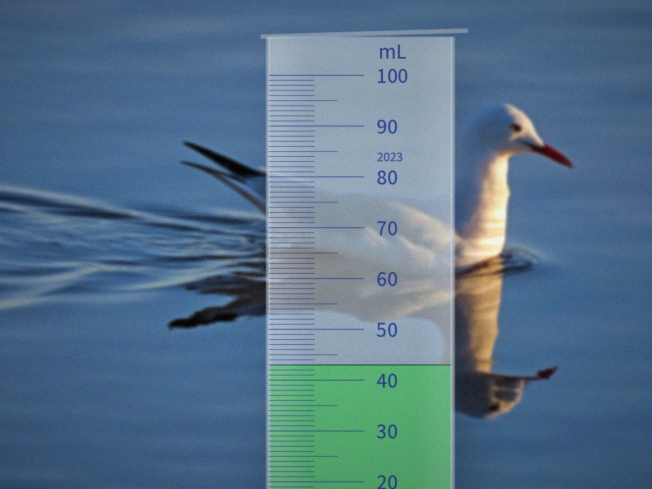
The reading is 43 mL
